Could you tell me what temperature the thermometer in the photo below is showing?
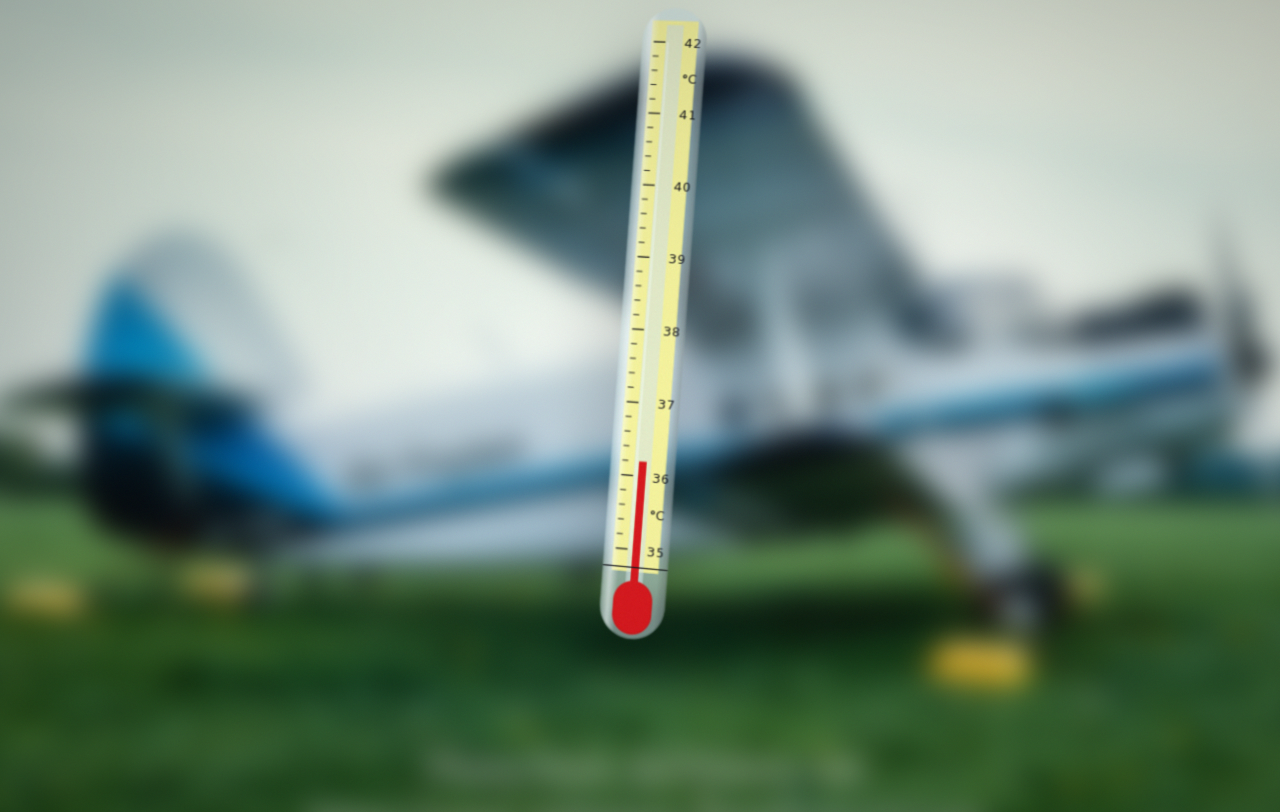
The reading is 36.2 °C
